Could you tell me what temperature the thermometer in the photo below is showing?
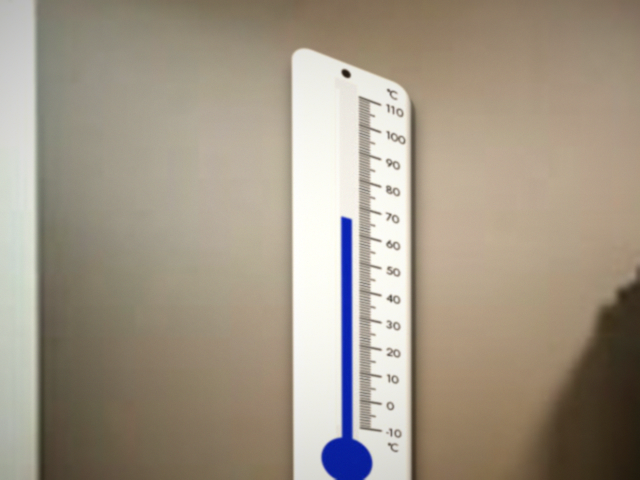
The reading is 65 °C
